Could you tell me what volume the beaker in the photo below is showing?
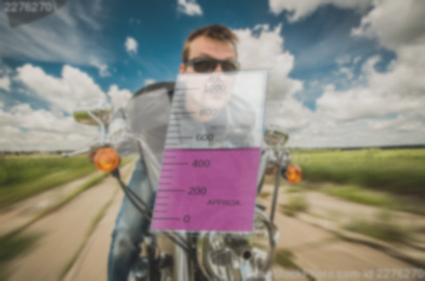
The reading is 500 mL
